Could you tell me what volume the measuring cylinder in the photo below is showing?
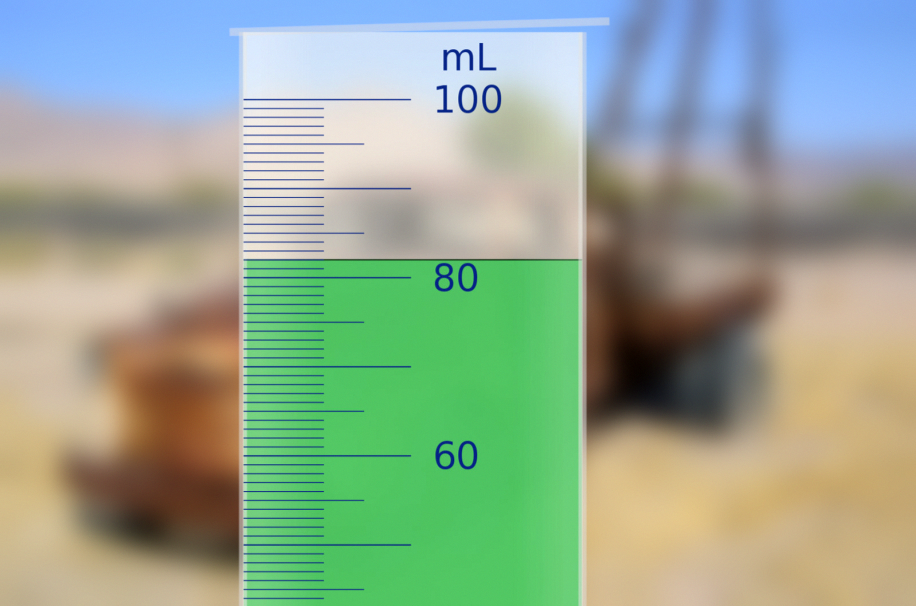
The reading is 82 mL
